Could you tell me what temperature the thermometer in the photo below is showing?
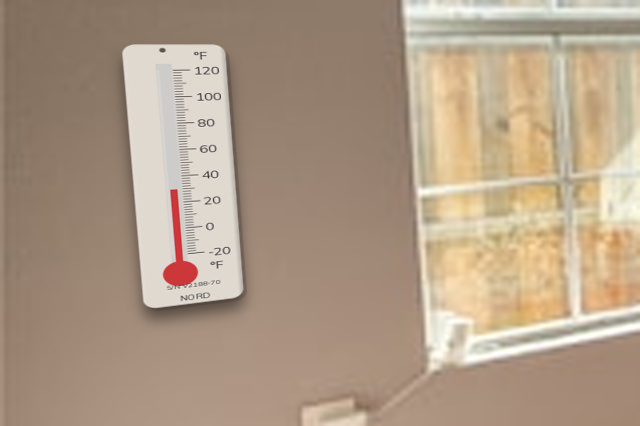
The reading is 30 °F
